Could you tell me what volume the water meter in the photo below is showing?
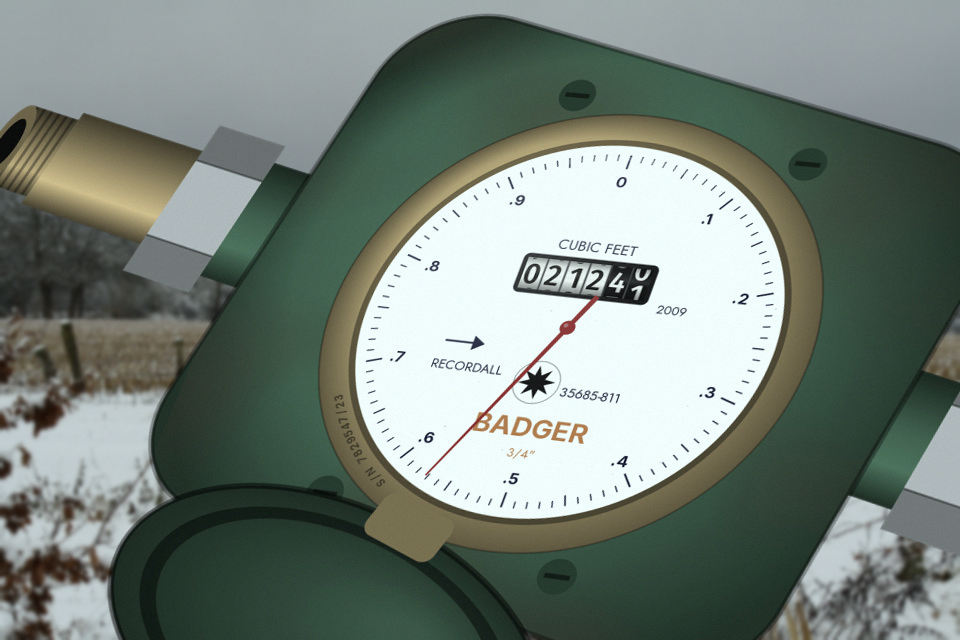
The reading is 21240.57 ft³
